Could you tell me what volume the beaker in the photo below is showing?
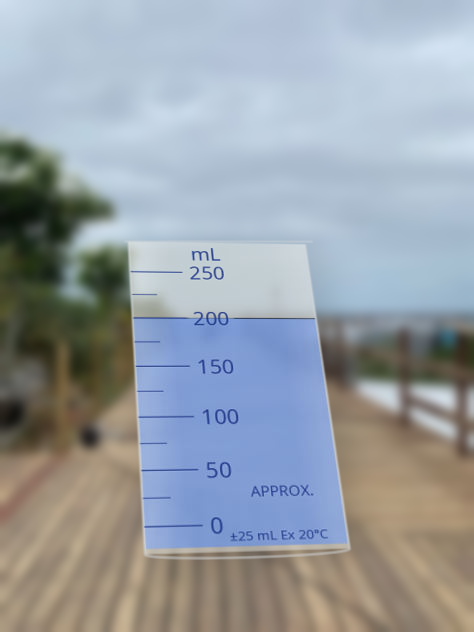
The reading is 200 mL
